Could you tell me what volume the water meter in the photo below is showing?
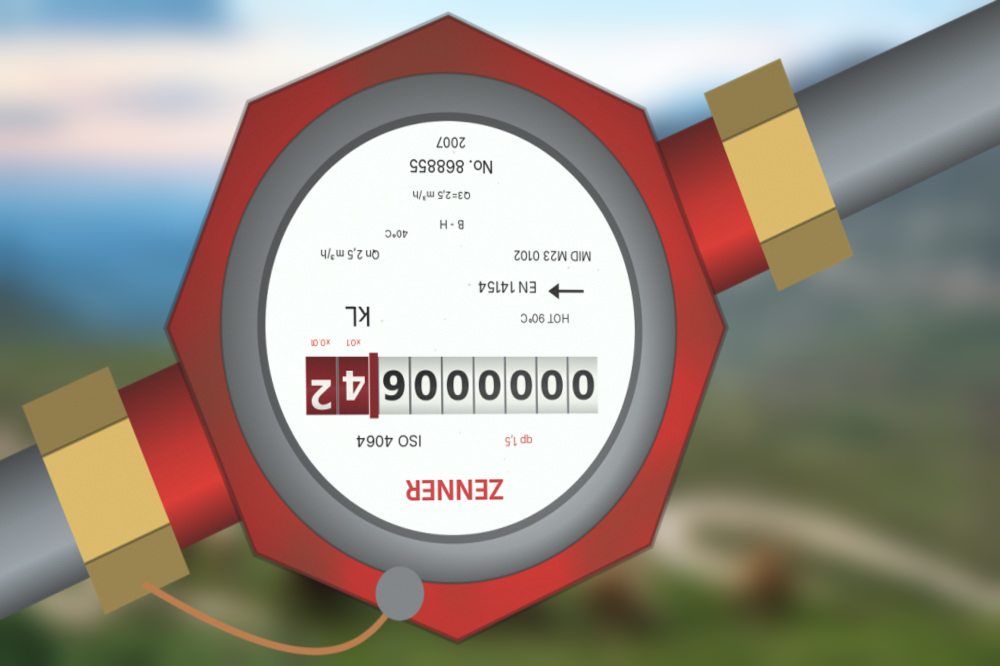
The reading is 6.42 kL
